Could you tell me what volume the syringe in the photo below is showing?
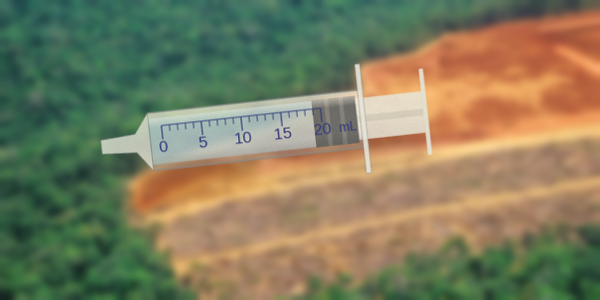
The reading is 19 mL
